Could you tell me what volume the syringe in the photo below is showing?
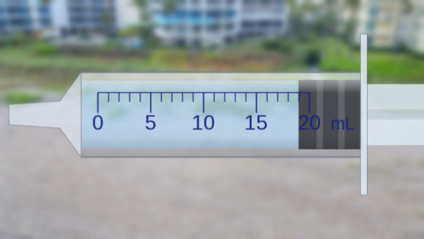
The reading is 19 mL
